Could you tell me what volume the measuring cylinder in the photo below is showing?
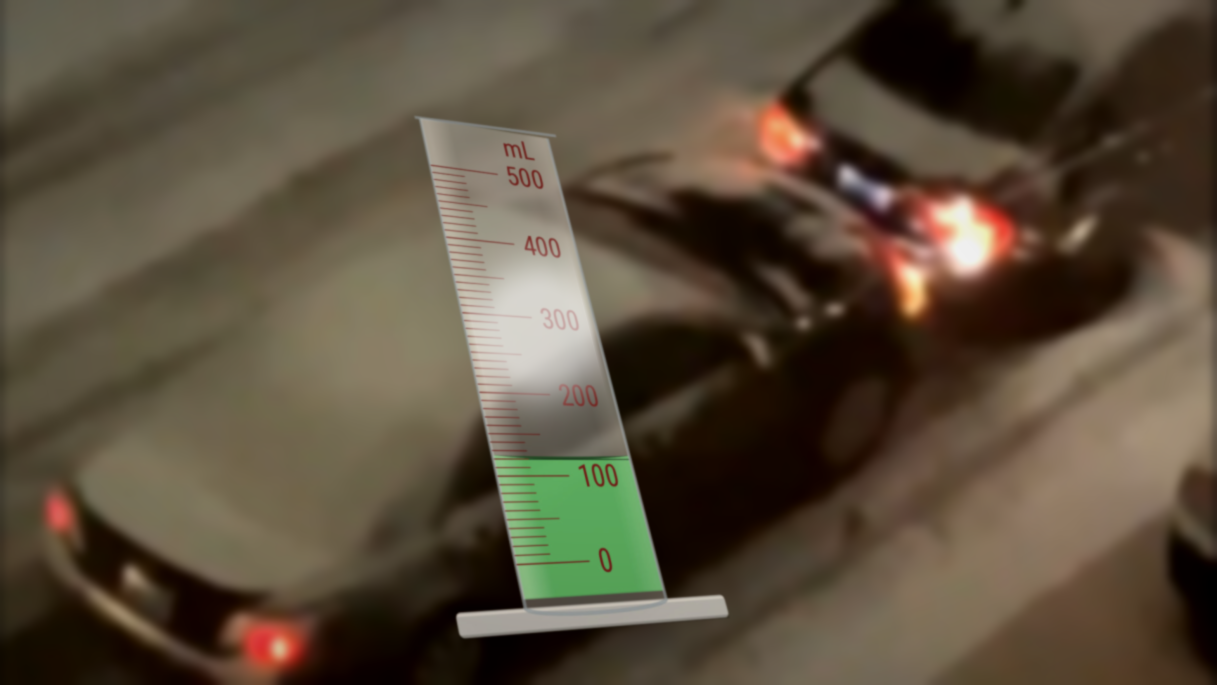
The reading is 120 mL
